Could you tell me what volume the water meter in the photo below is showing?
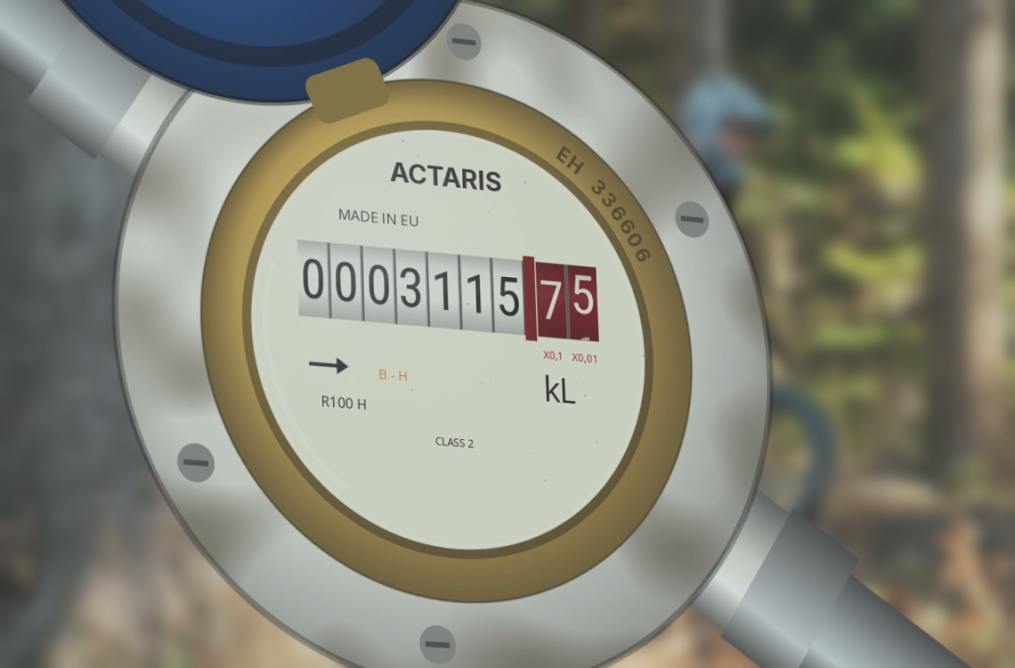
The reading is 3115.75 kL
